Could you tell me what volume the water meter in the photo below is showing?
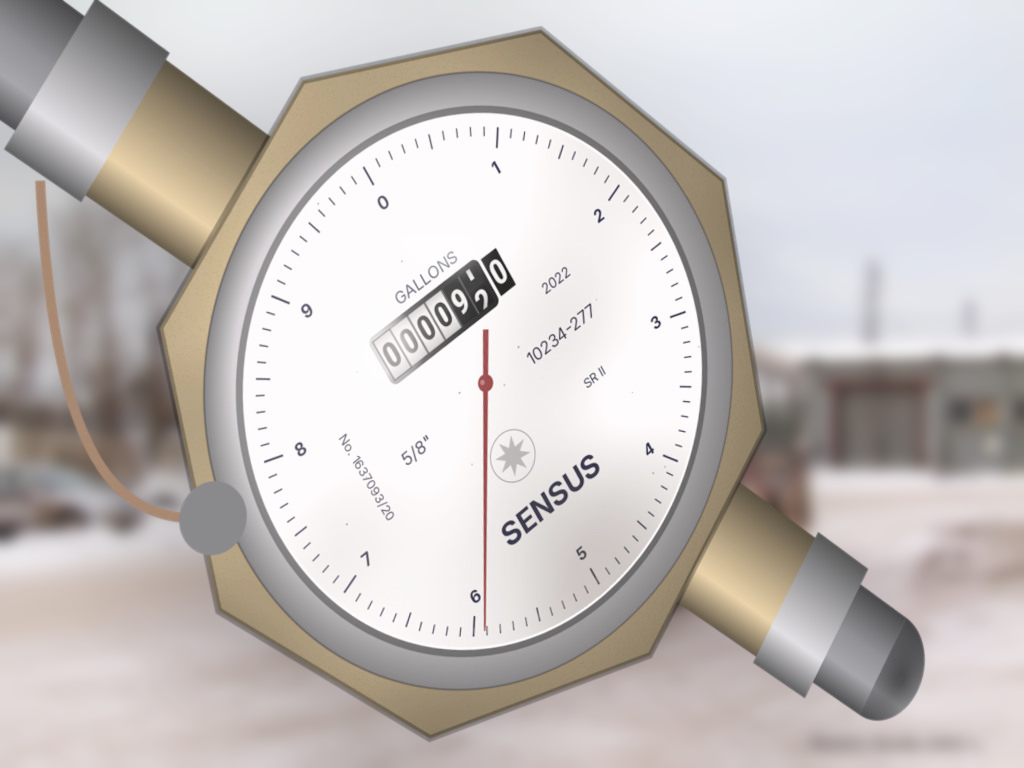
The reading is 915.9 gal
